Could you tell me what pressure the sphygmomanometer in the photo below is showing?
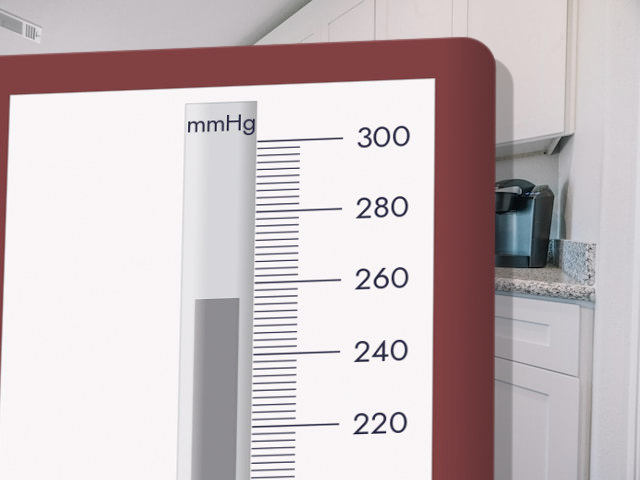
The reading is 256 mmHg
